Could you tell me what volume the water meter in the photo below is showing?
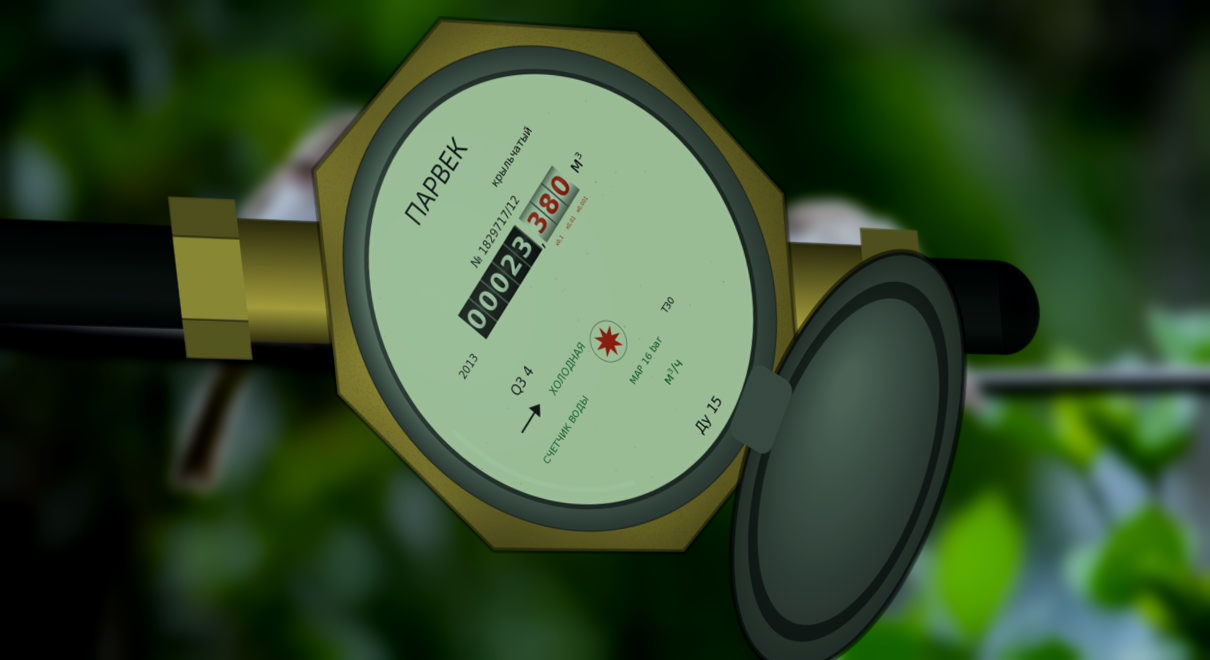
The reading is 23.380 m³
